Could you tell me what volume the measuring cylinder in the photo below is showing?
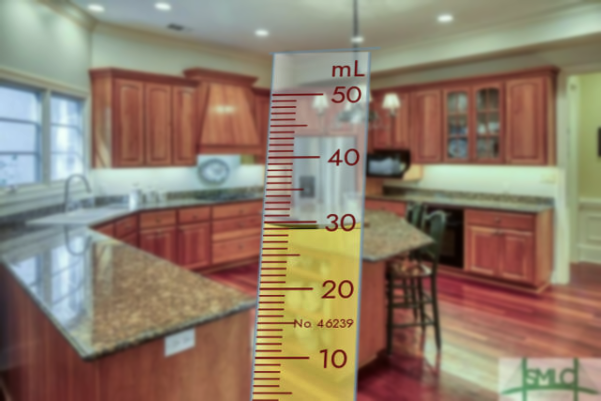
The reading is 29 mL
